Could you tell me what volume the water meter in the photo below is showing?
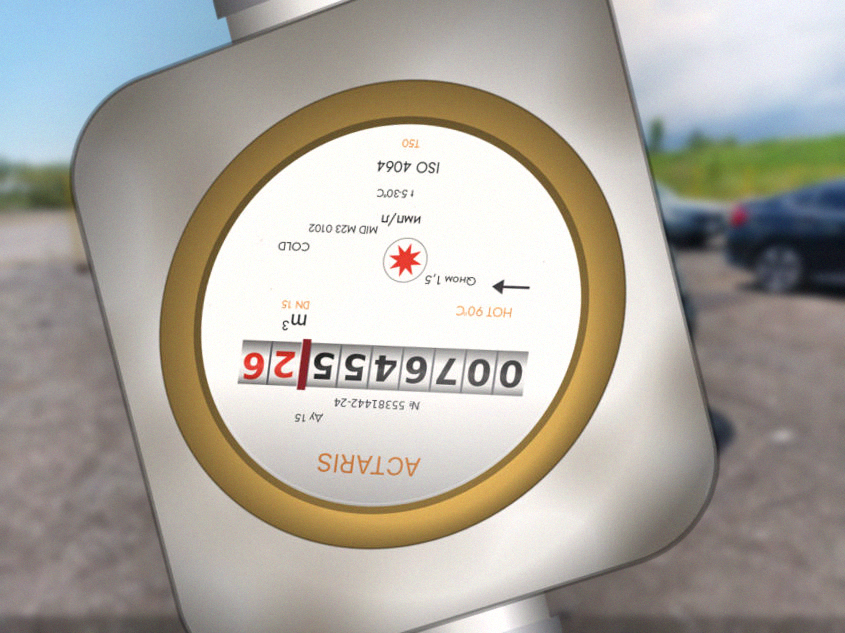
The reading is 76455.26 m³
